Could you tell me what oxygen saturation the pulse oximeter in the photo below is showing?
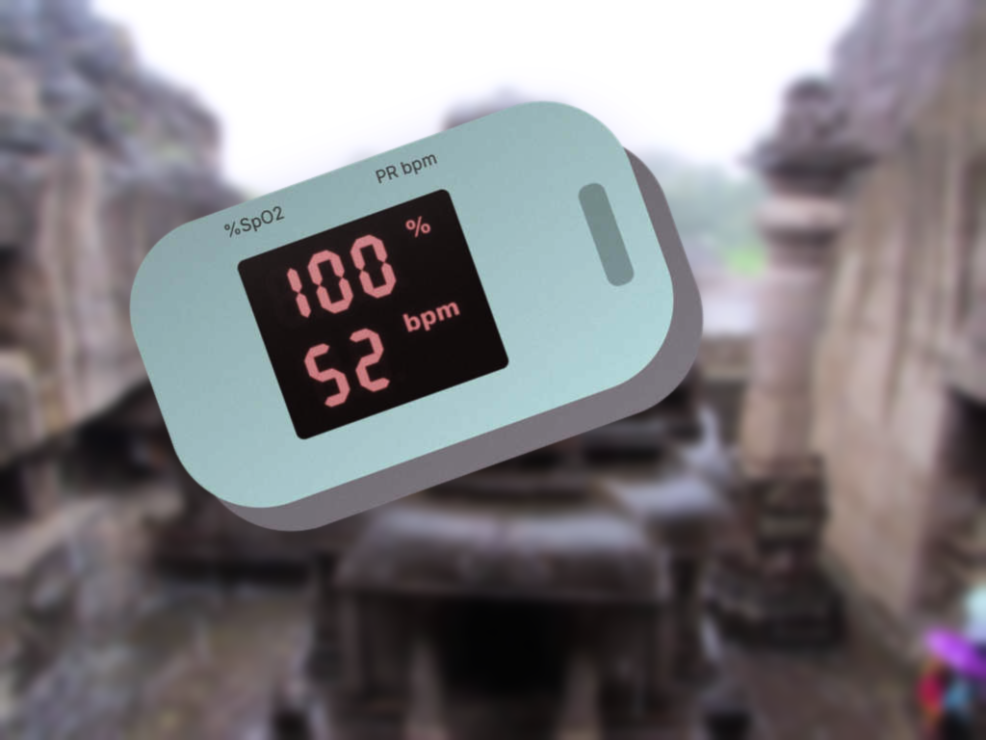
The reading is 100 %
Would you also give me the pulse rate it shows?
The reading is 52 bpm
